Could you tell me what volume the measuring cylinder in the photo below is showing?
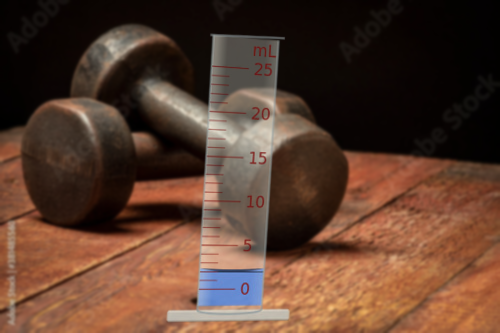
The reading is 2 mL
